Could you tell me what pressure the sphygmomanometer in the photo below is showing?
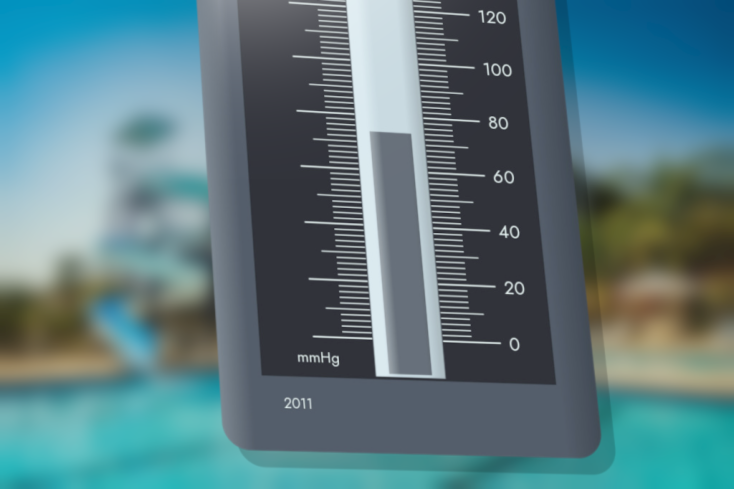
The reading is 74 mmHg
